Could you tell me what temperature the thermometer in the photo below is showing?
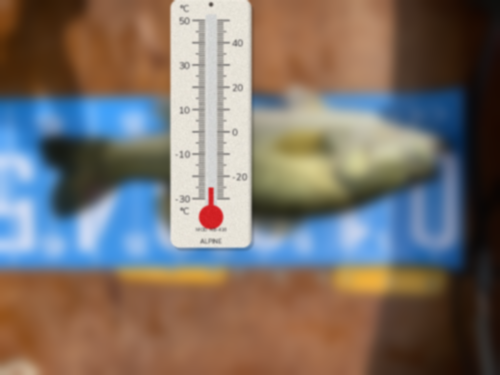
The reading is -25 °C
